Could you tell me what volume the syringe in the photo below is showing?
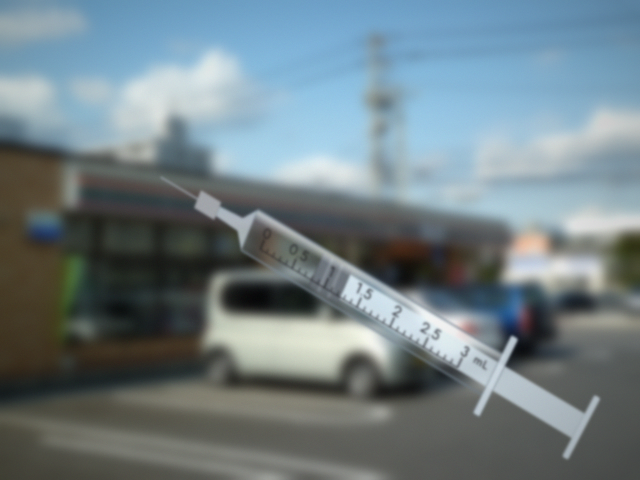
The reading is 0.8 mL
